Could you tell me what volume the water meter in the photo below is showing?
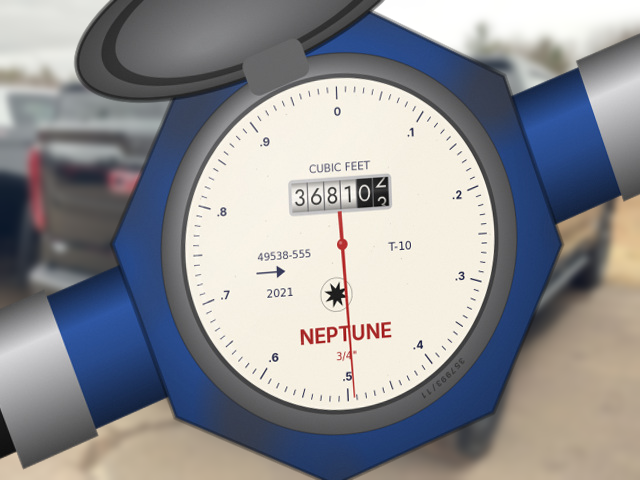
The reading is 368102.49 ft³
